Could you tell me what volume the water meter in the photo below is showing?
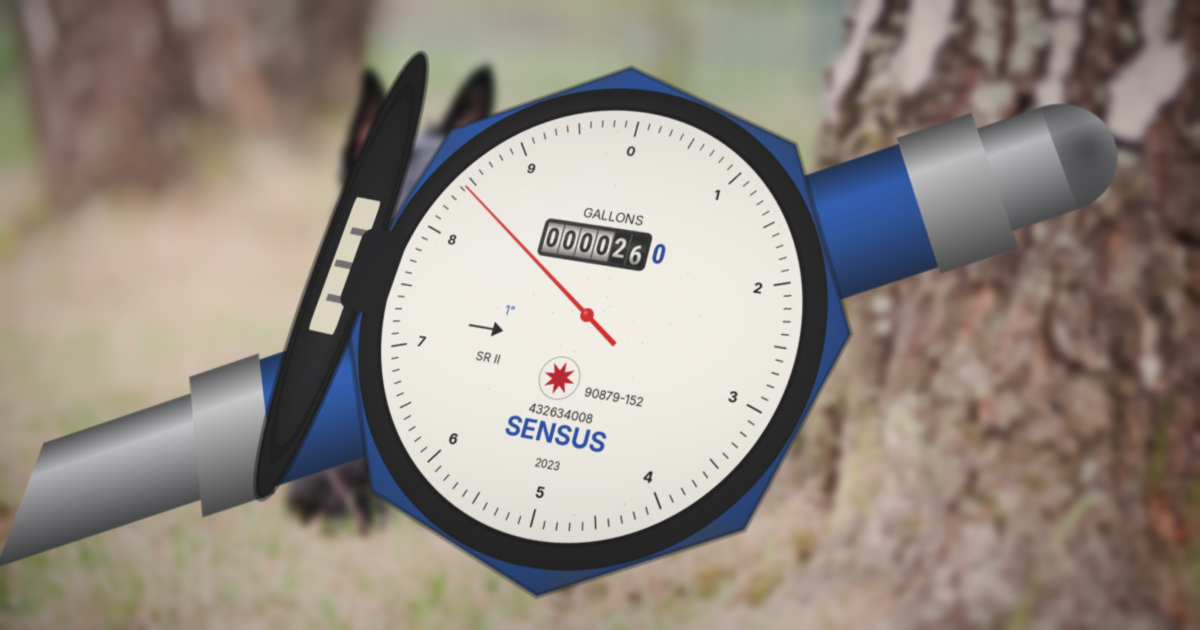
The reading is 258.4 gal
